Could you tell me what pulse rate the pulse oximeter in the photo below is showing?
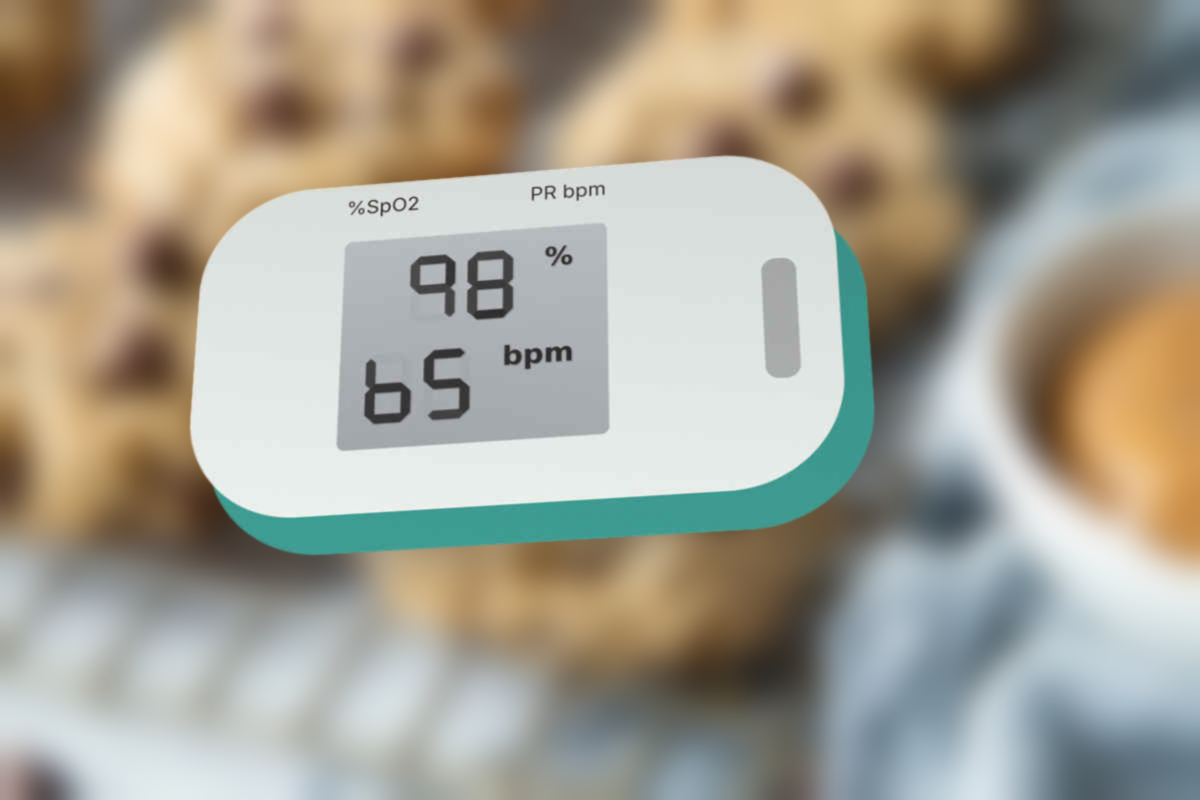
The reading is 65 bpm
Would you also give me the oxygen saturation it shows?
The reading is 98 %
